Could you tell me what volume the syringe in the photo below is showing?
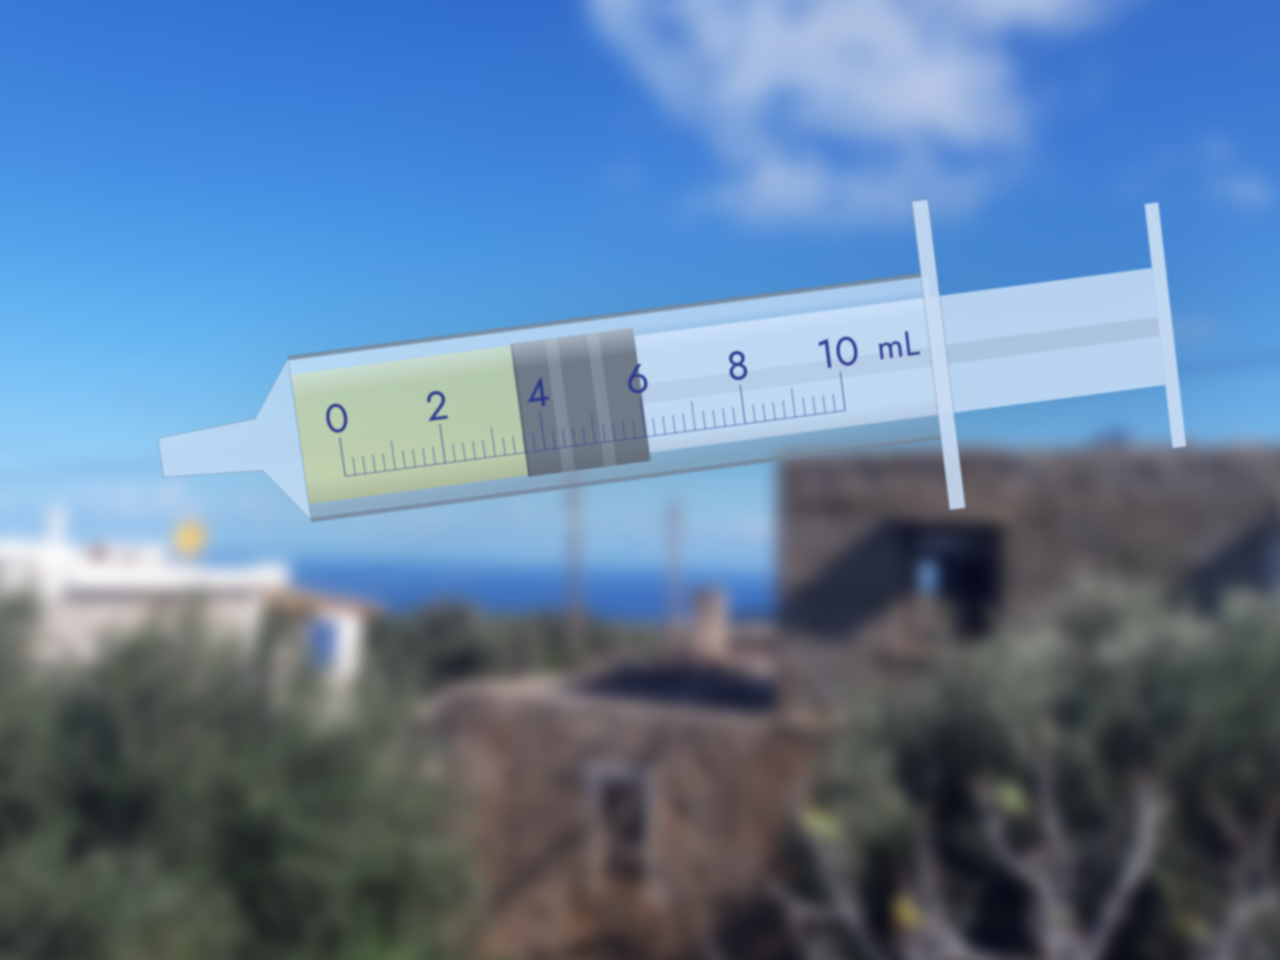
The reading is 3.6 mL
